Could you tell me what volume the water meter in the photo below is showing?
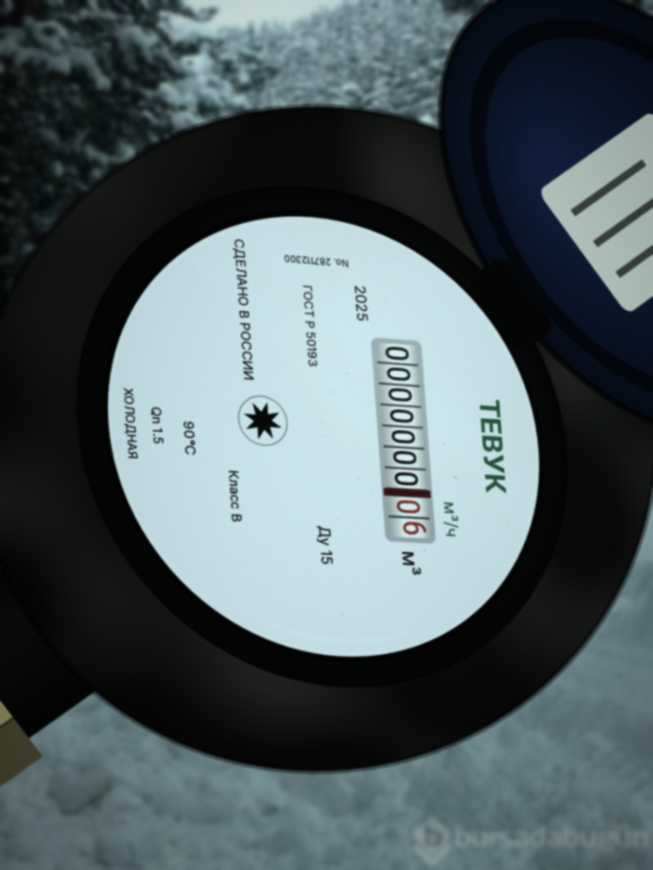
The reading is 0.06 m³
